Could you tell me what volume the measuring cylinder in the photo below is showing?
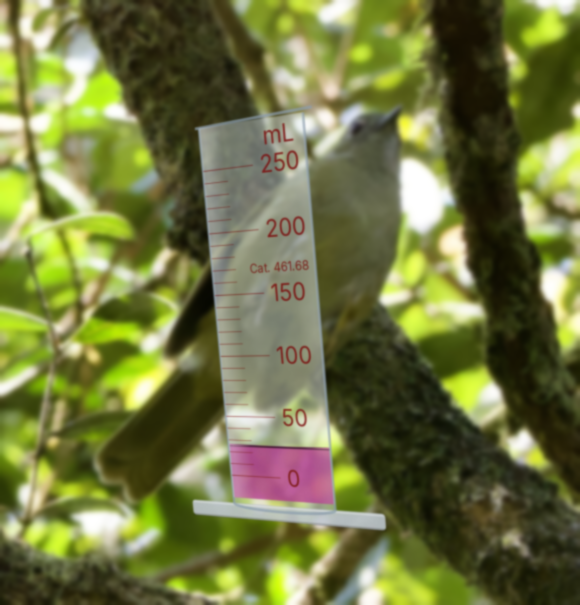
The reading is 25 mL
